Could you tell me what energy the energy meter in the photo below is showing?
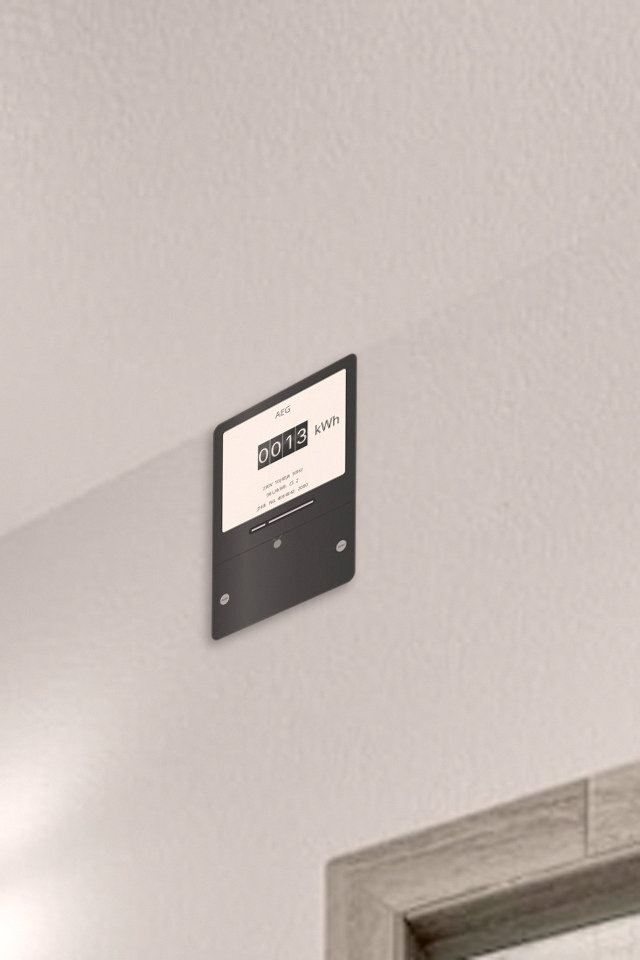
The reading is 13 kWh
